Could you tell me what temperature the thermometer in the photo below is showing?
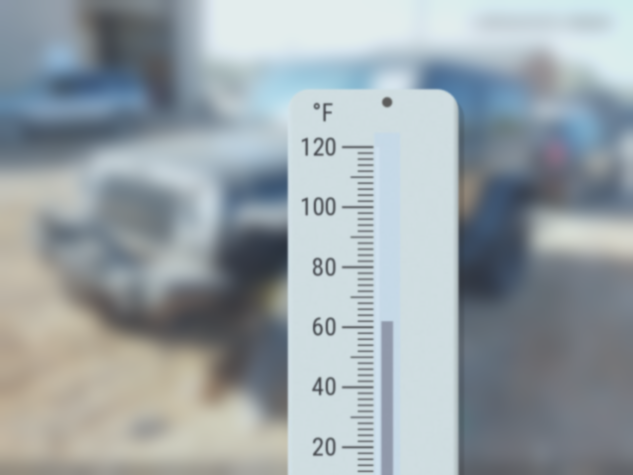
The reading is 62 °F
